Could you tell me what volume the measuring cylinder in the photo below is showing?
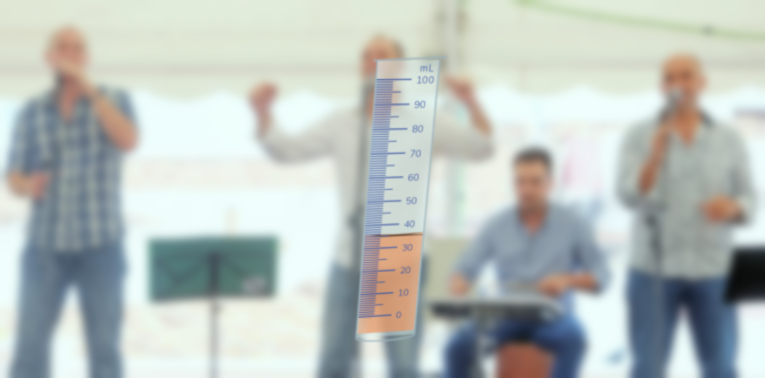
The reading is 35 mL
